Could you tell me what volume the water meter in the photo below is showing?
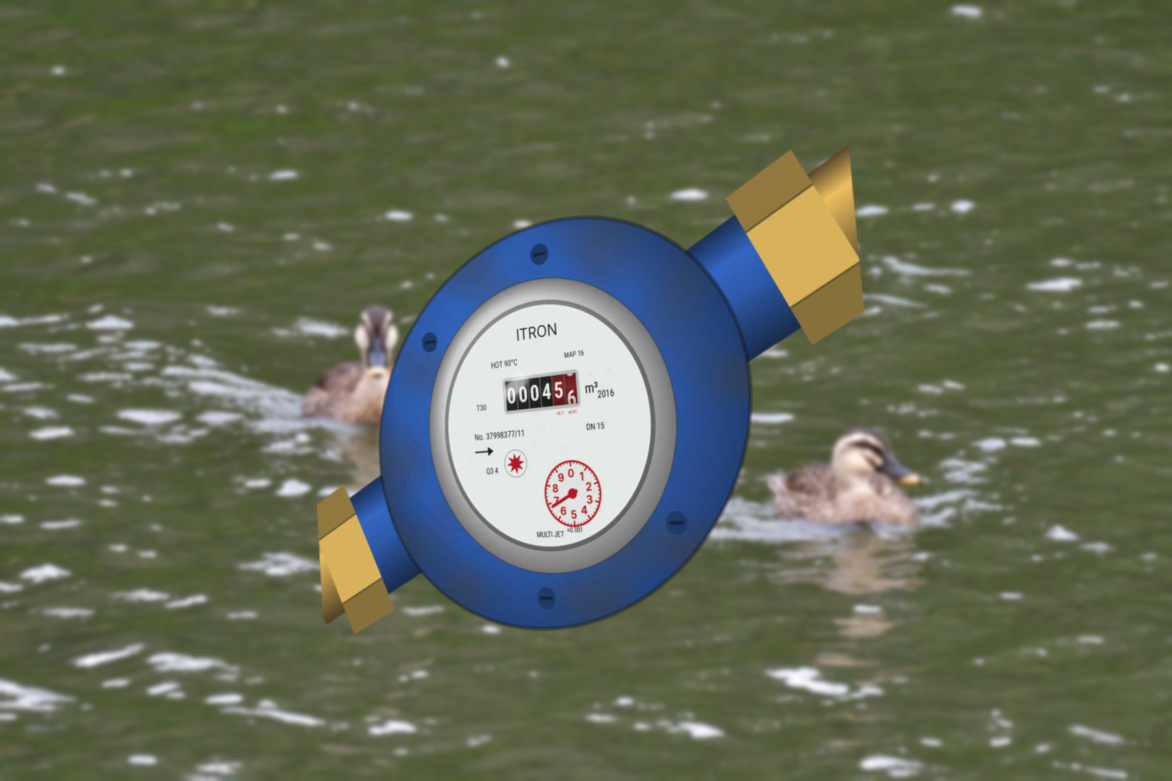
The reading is 4.556 m³
